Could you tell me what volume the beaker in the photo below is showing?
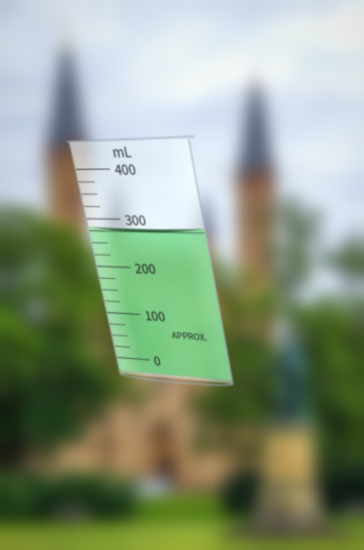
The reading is 275 mL
